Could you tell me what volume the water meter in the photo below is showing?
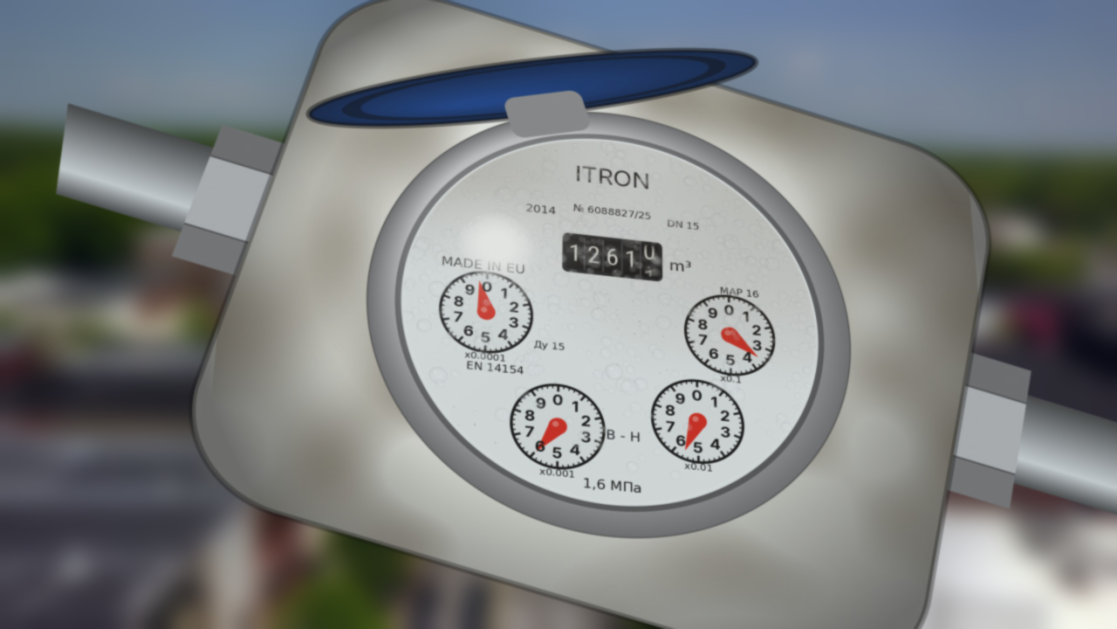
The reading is 12610.3559 m³
